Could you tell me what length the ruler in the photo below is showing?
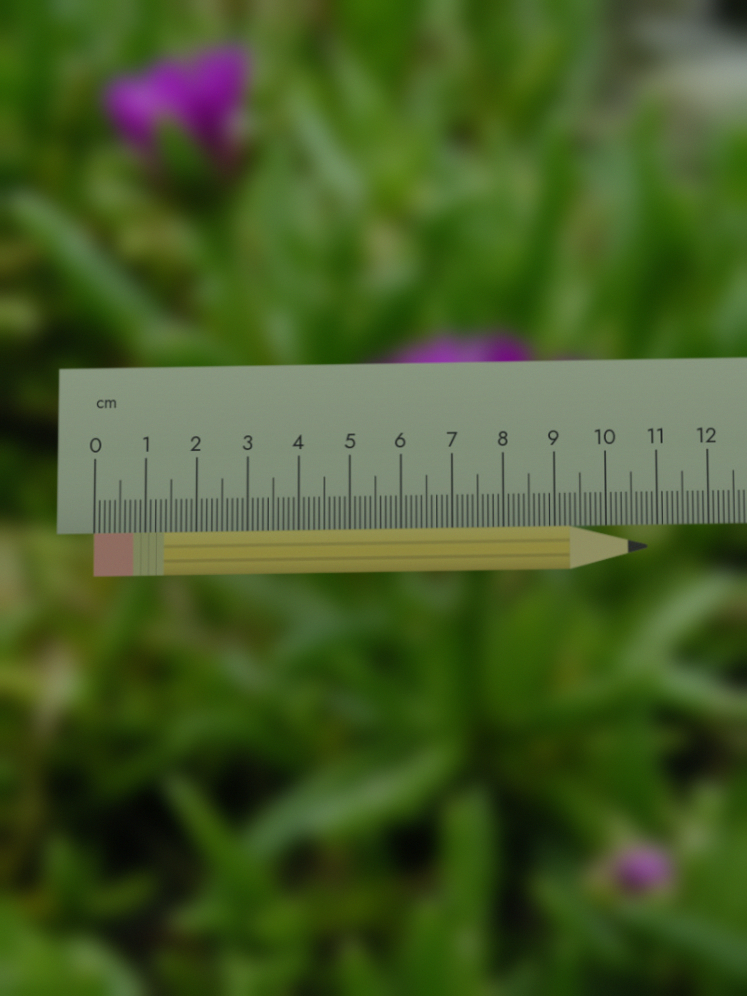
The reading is 10.8 cm
